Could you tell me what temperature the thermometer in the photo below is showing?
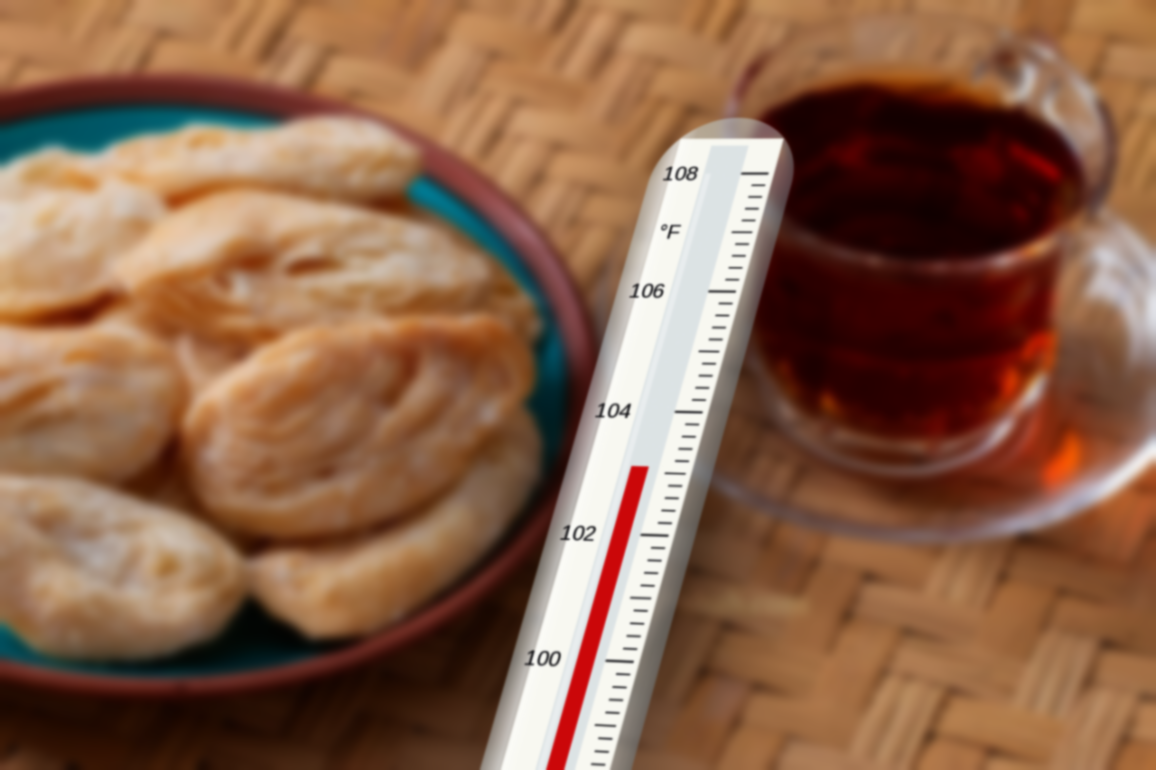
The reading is 103.1 °F
